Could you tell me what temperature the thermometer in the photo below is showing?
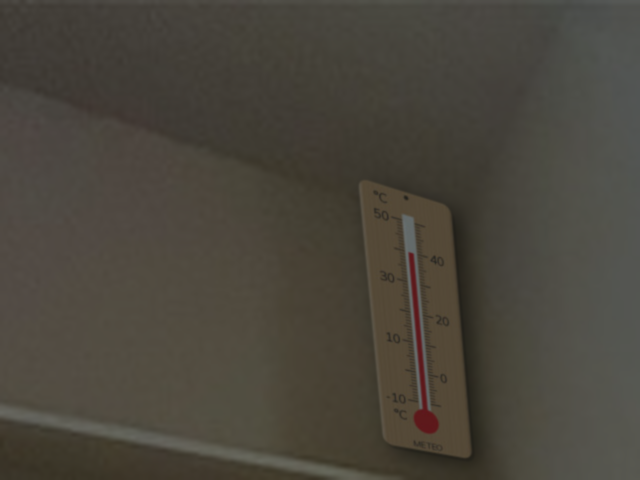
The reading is 40 °C
